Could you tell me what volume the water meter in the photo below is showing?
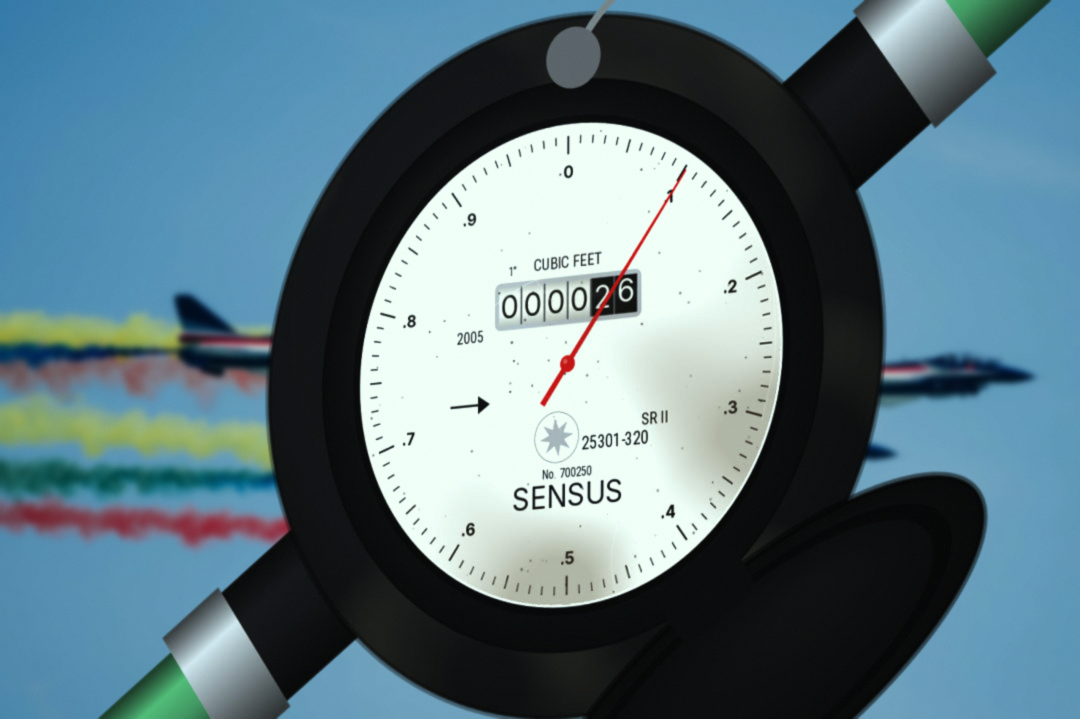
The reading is 26.10 ft³
